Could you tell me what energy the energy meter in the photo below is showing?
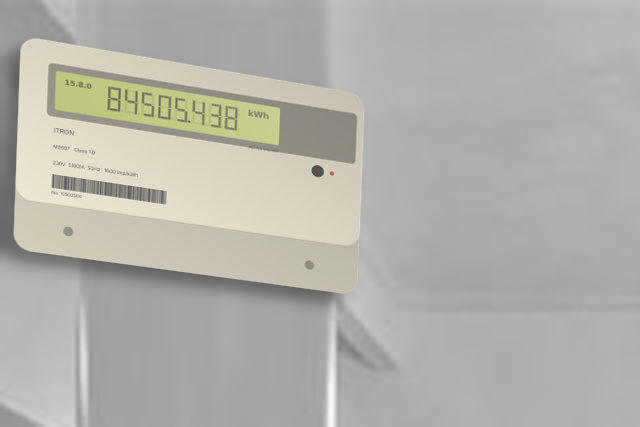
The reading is 84505.438 kWh
